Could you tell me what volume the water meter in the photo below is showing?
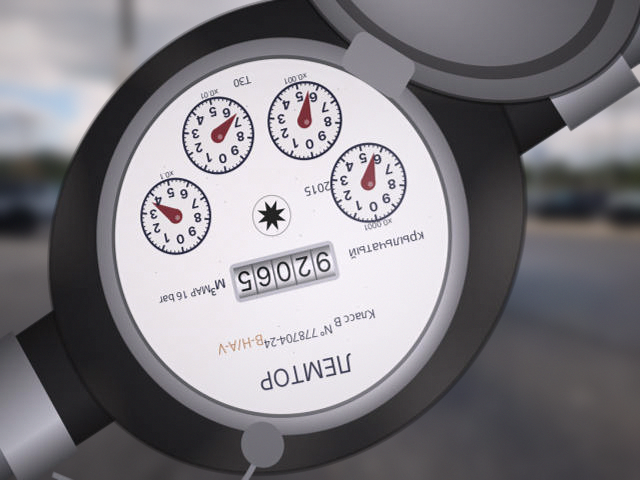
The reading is 92065.3655 m³
